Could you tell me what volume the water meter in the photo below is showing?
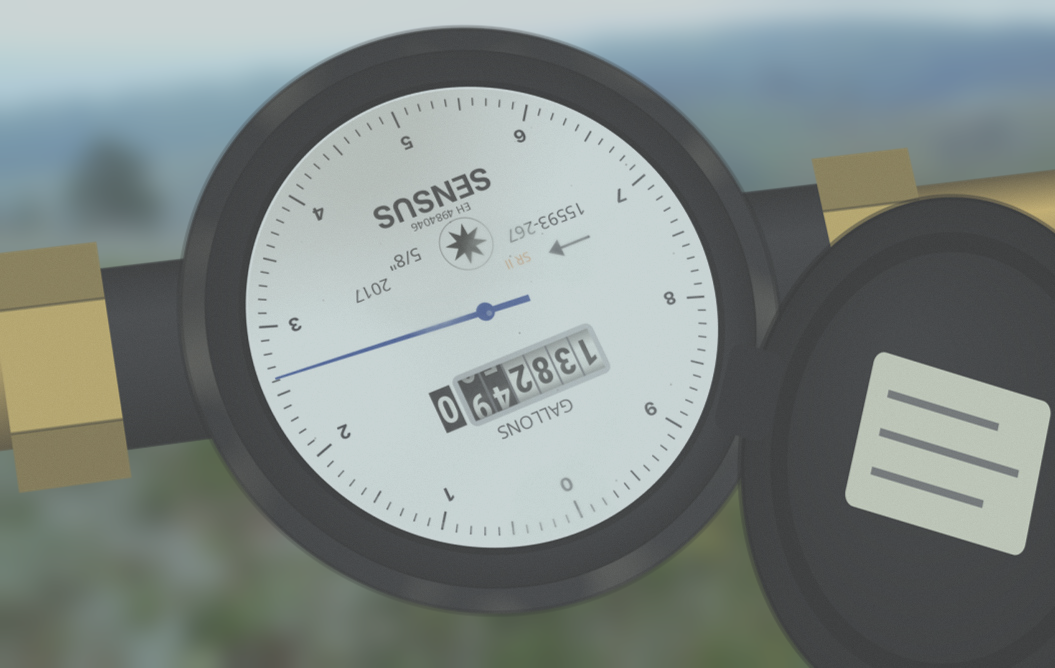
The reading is 1382492.6 gal
